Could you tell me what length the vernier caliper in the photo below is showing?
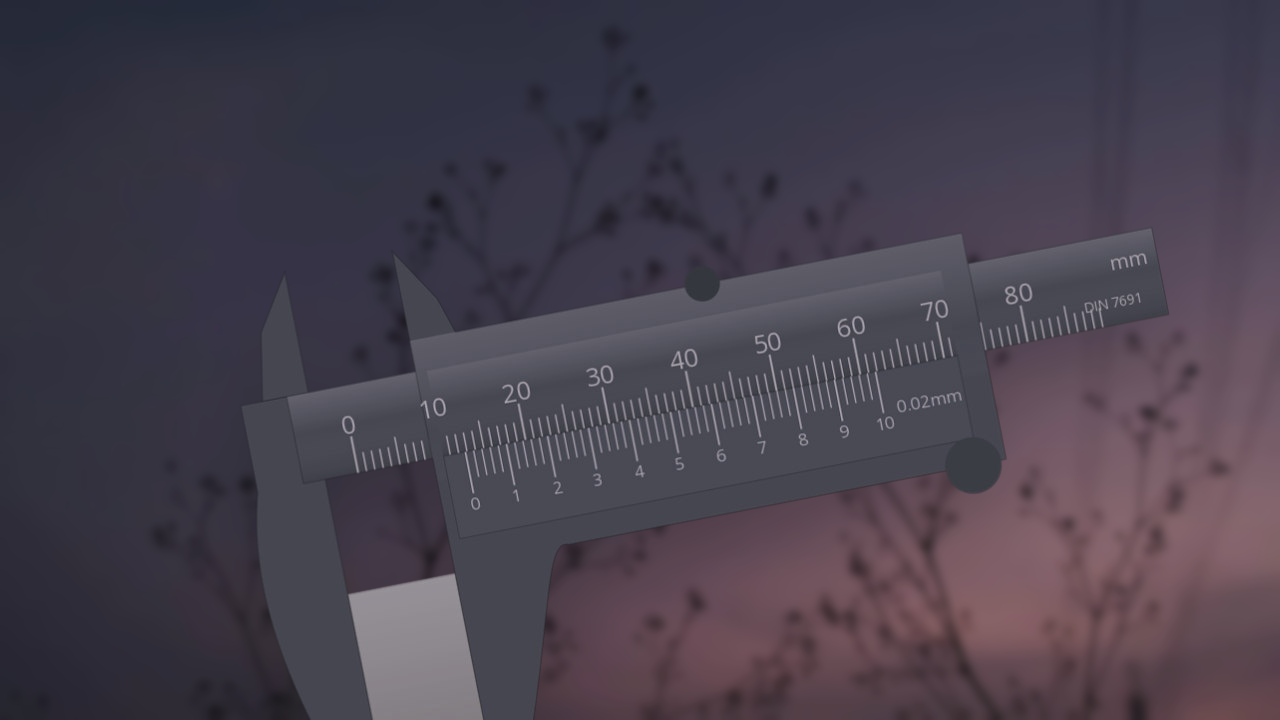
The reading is 12.8 mm
